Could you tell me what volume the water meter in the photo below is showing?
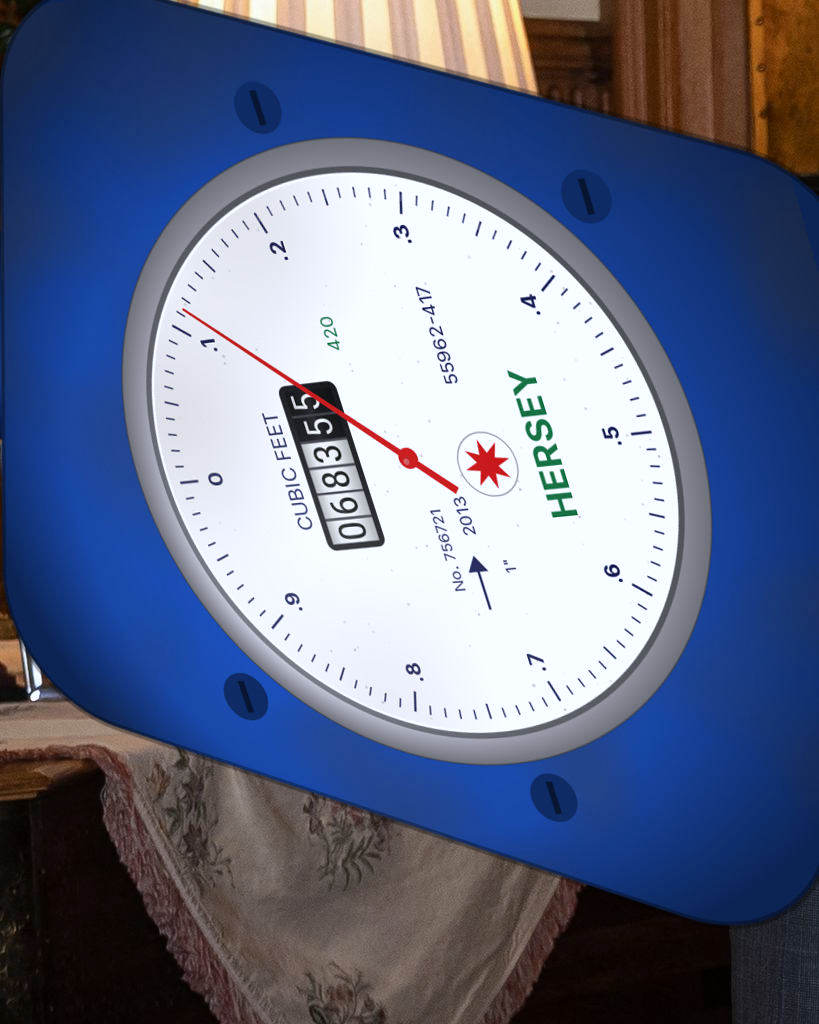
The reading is 68355.11 ft³
